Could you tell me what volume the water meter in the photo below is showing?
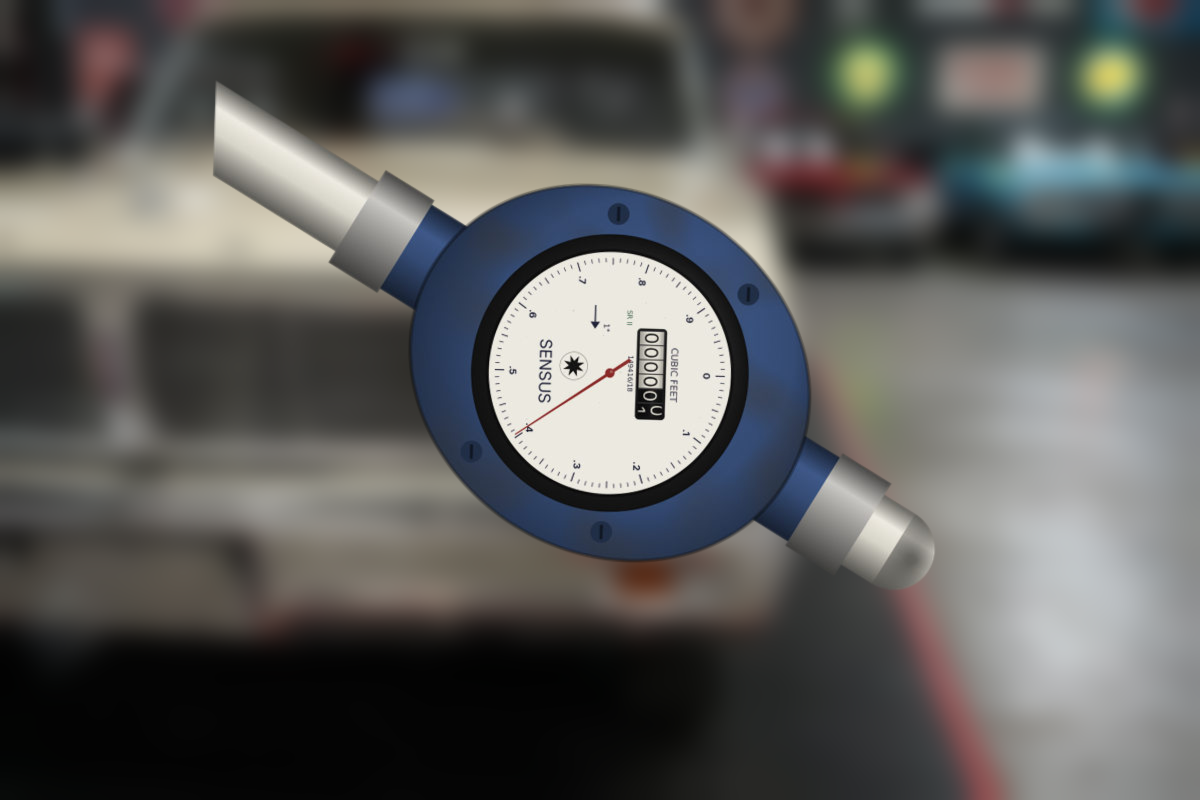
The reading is 0.40 ft³
